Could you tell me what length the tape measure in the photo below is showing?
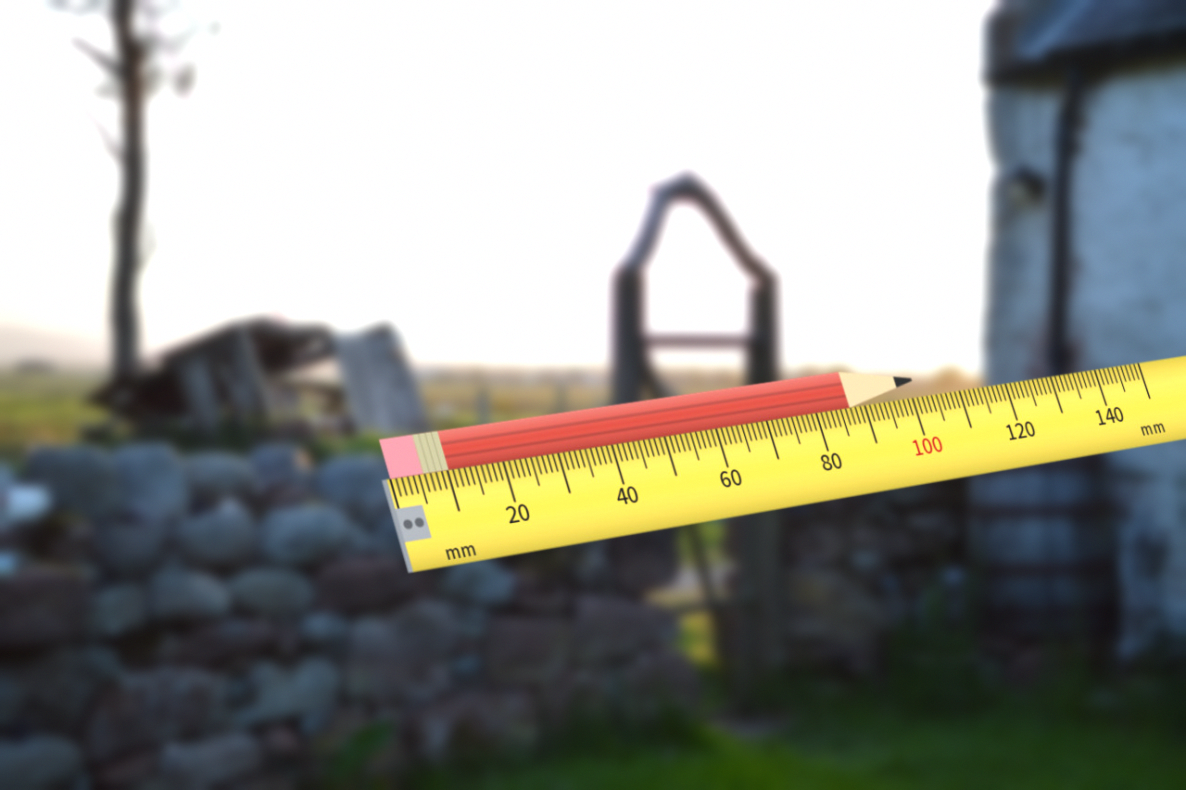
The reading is 101 mm
